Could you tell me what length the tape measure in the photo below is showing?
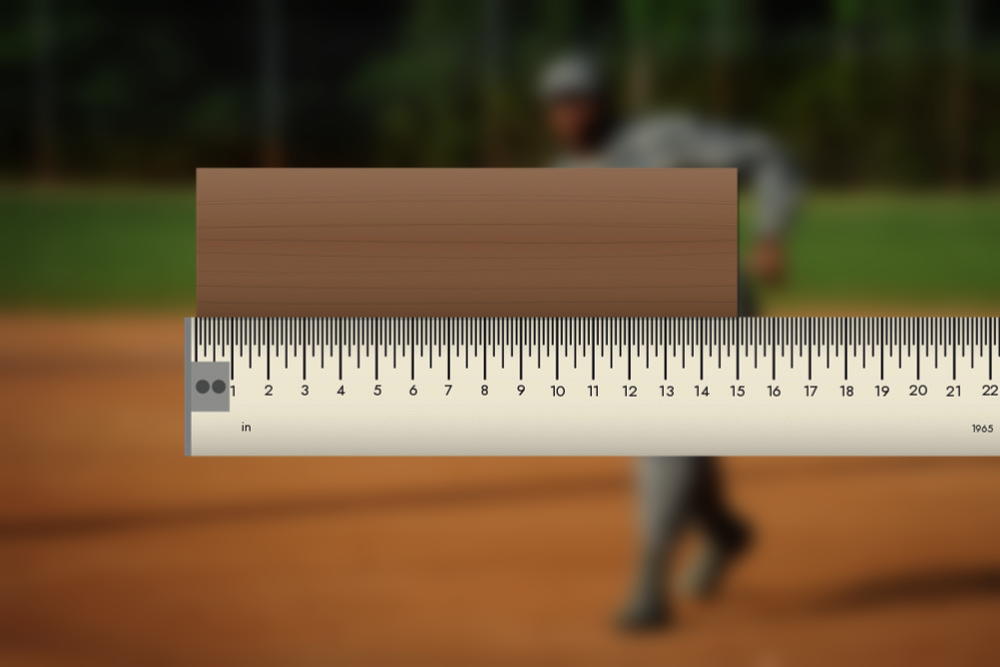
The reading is 15 in
